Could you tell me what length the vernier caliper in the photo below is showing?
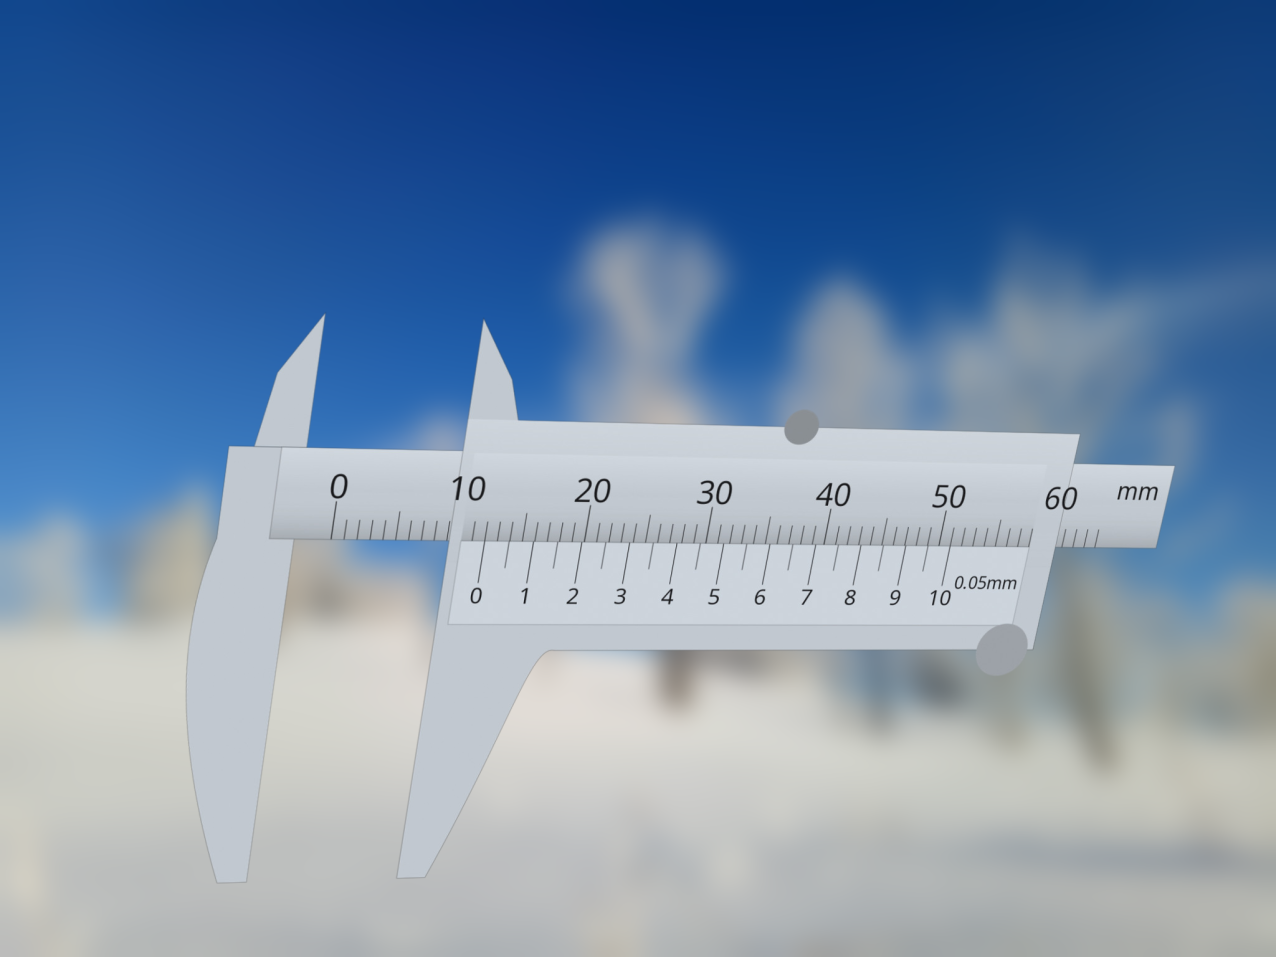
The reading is 12.0 mm
